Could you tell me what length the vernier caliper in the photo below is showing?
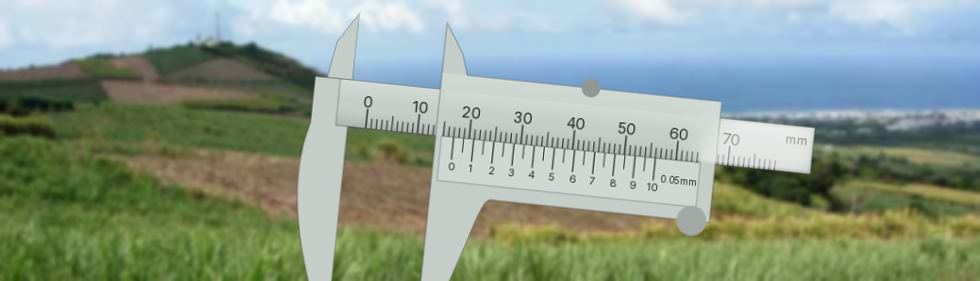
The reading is 17.0 mm
